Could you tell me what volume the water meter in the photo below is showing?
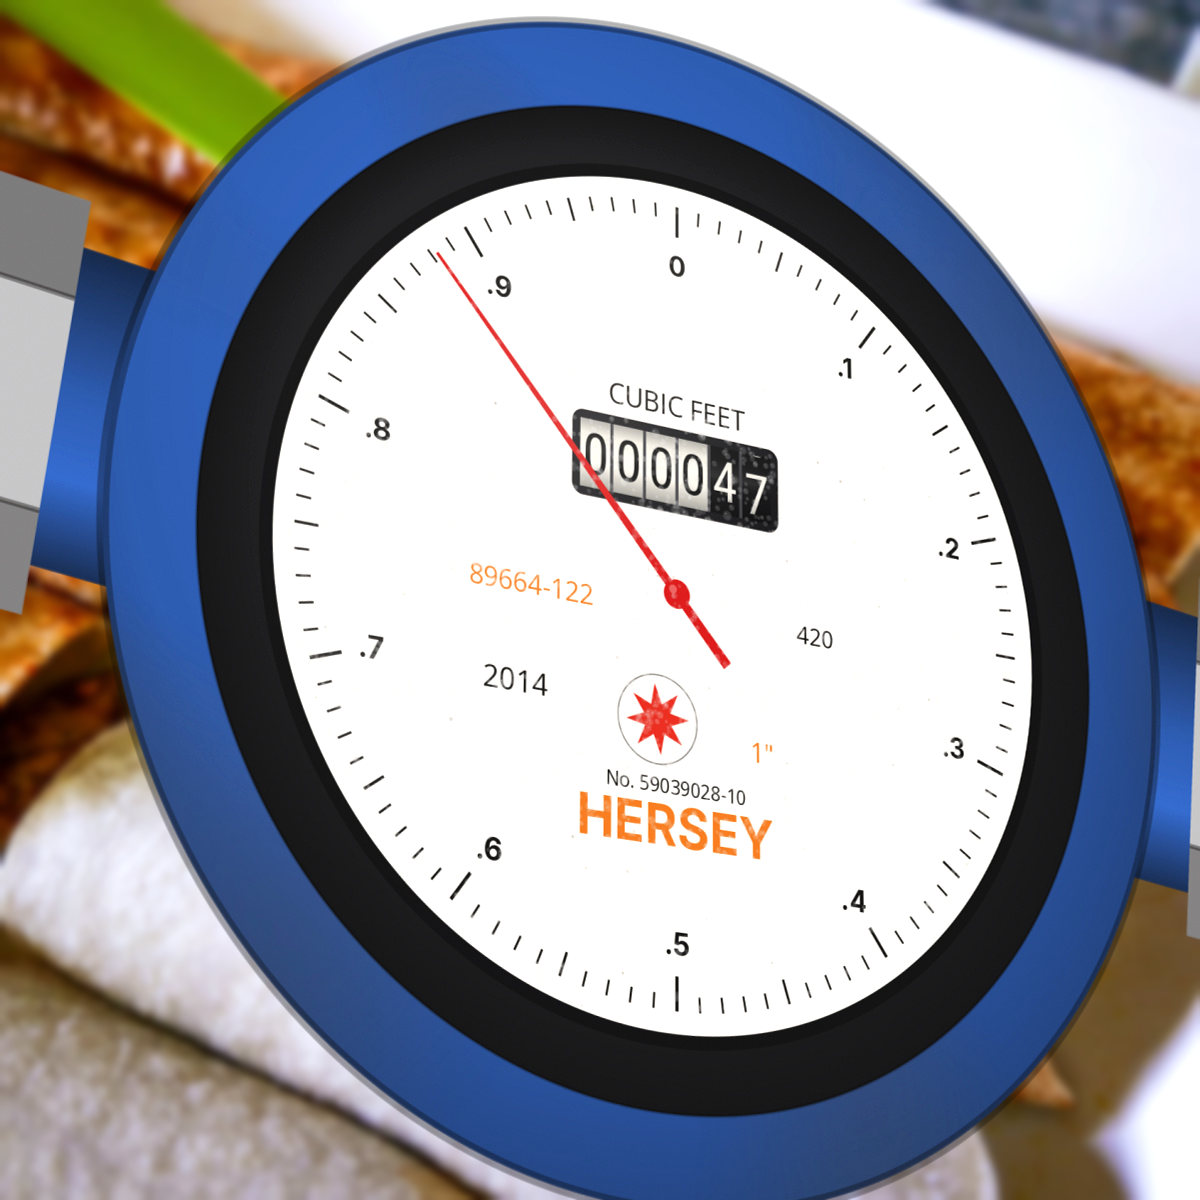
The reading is 46.88 ft³
